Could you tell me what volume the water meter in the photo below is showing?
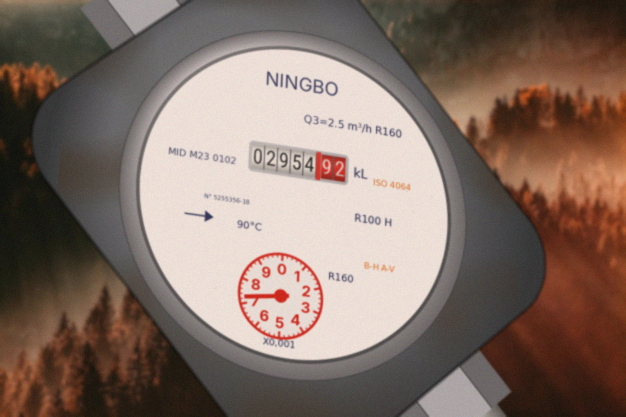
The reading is 2954.927 kL
